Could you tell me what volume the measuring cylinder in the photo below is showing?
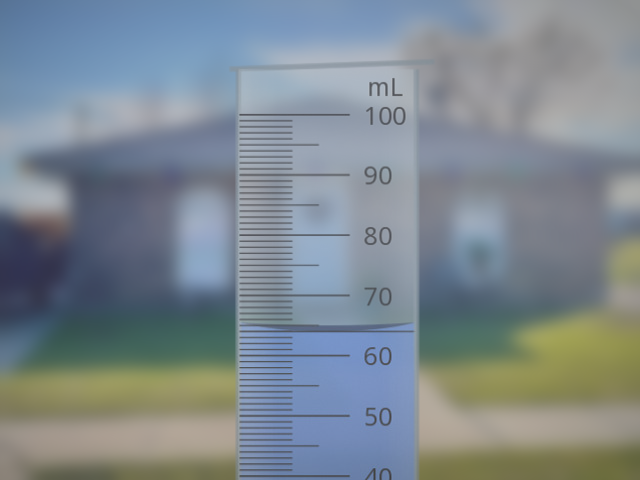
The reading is 64 mL
